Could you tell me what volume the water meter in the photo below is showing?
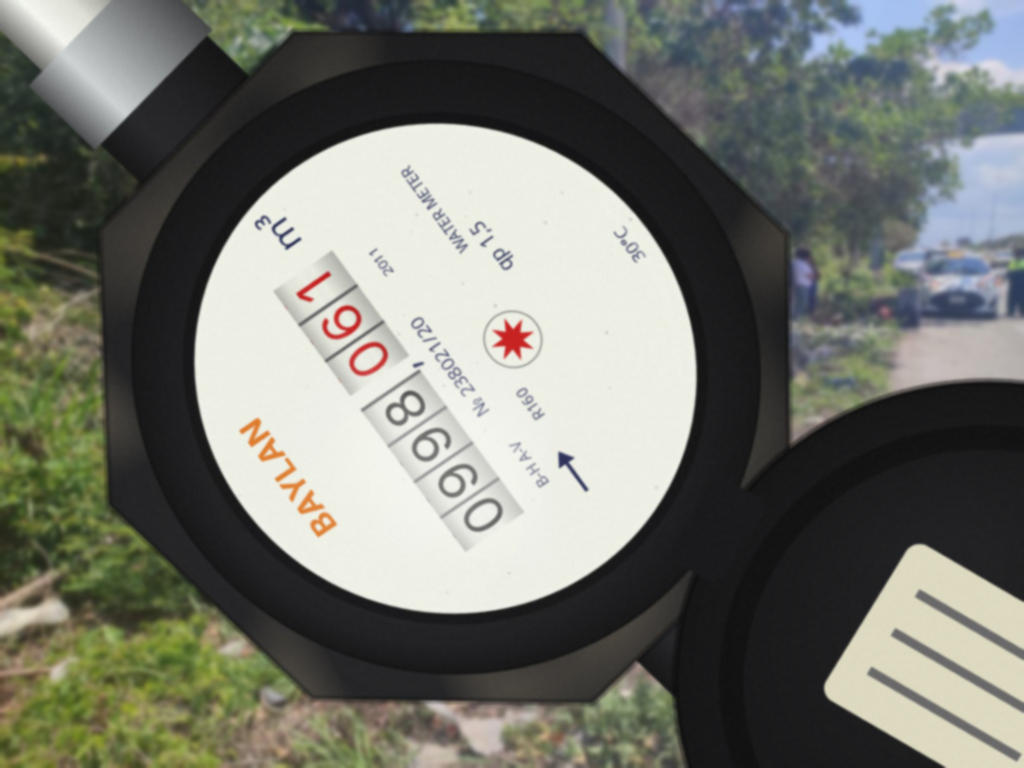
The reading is 998.061 m³
